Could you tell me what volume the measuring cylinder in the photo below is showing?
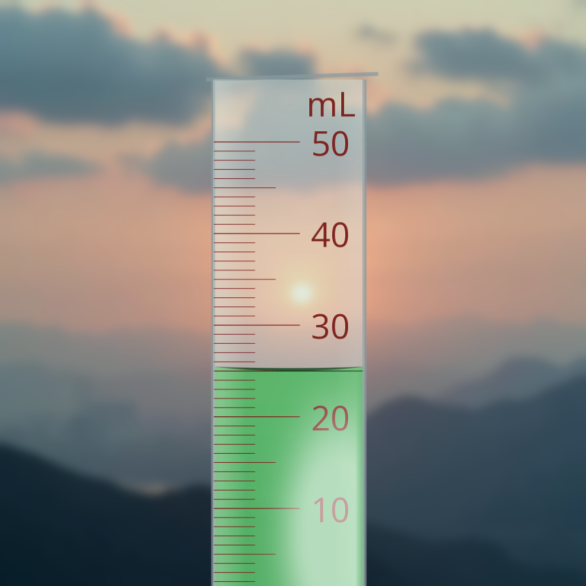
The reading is 25 mL
